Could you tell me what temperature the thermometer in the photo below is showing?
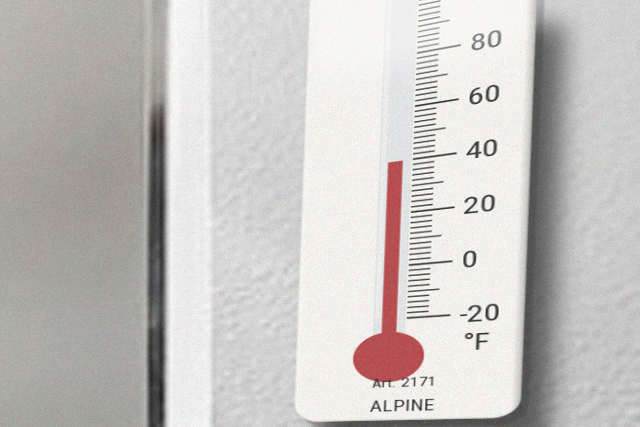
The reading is 40 °F
